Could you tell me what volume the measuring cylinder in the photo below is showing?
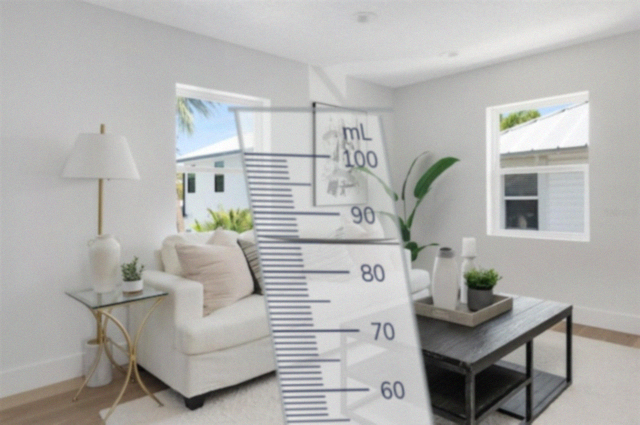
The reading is 85 mL
